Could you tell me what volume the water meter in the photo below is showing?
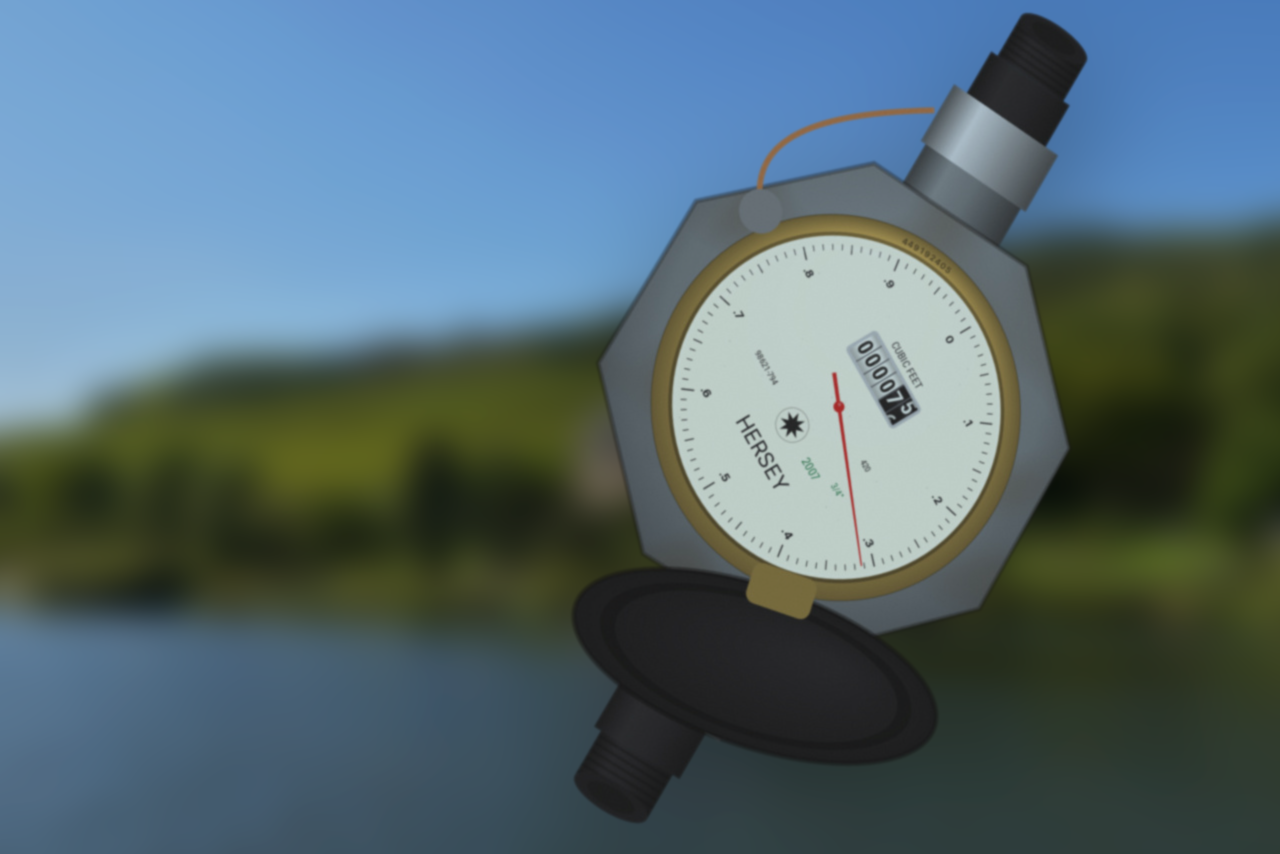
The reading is 75.31 ft³
